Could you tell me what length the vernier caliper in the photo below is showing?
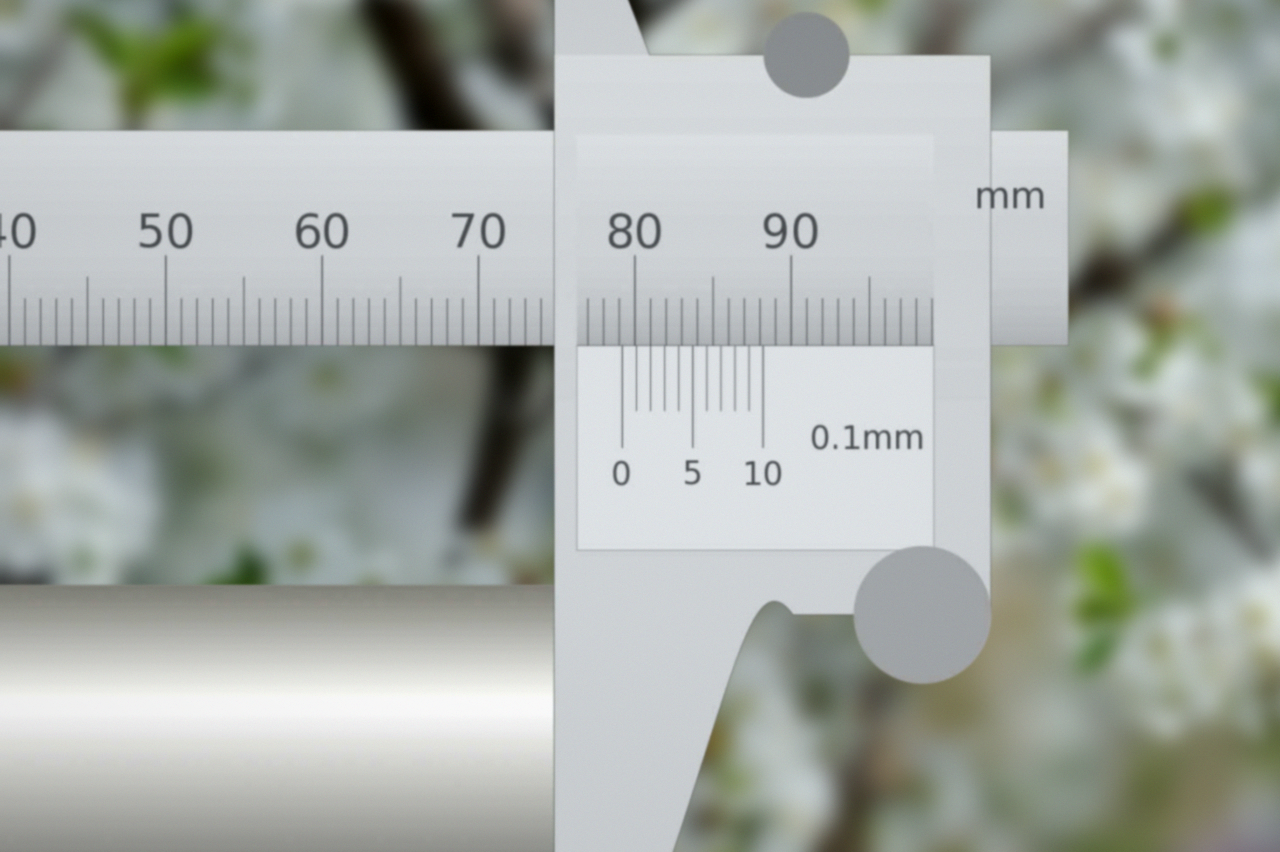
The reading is 79.2 mm
